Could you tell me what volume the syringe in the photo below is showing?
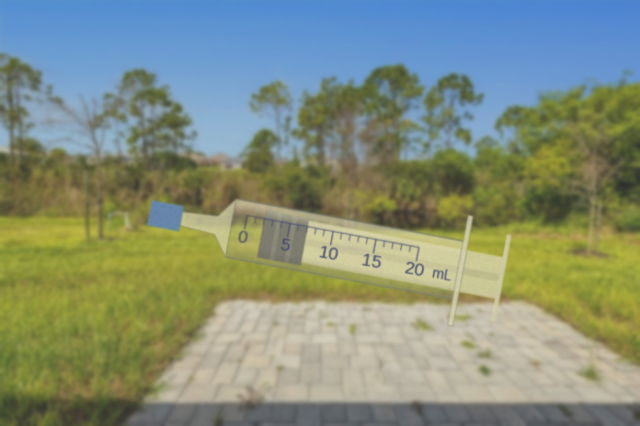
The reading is 2 mL
